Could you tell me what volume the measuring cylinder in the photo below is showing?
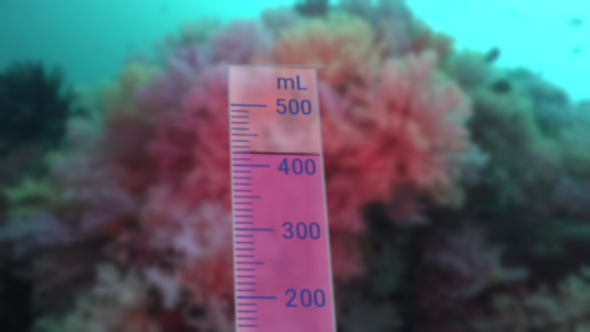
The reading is 420 mL
